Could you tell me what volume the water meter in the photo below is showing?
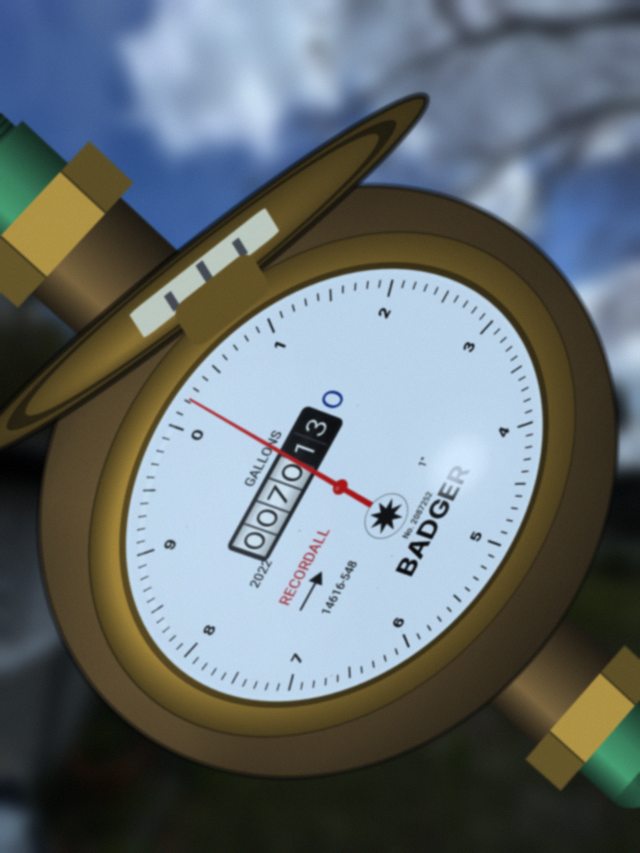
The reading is 70130.2 gal
